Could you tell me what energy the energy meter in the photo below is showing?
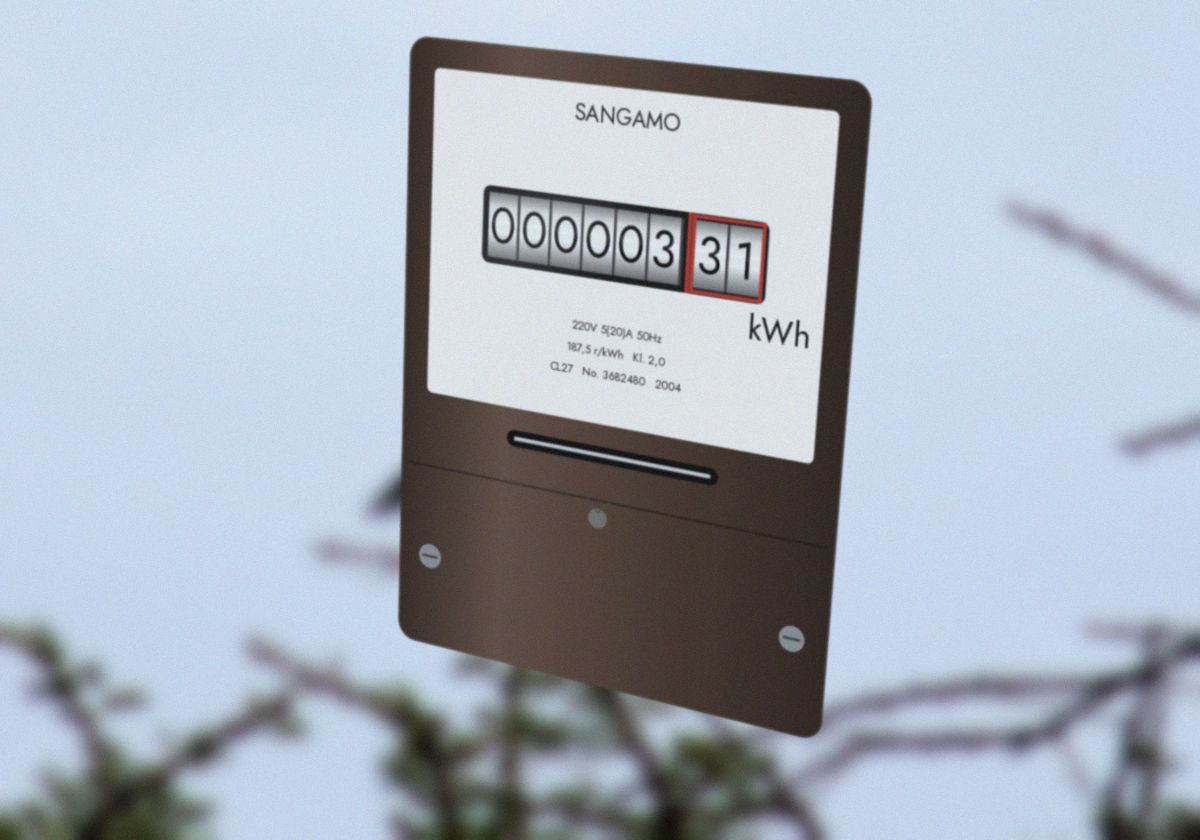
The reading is 3.31 kWh
